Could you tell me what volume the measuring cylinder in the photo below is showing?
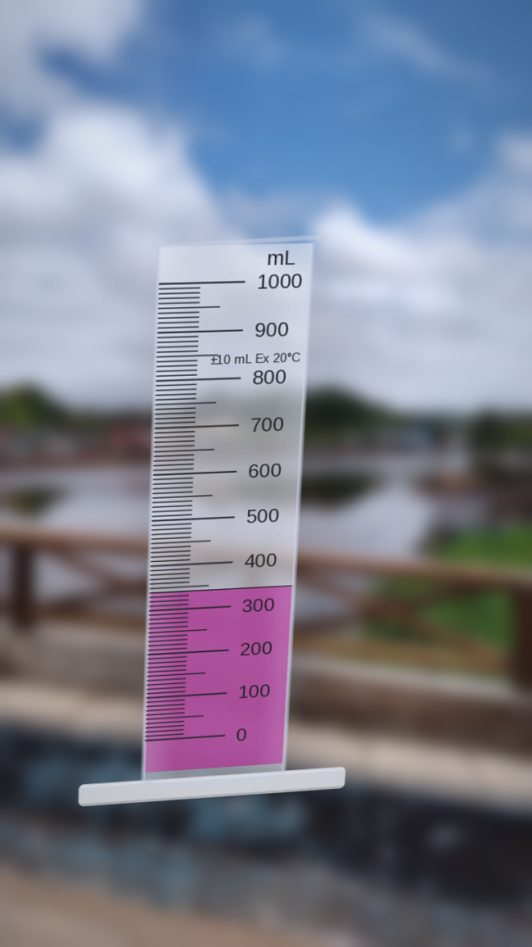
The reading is 340 mL
